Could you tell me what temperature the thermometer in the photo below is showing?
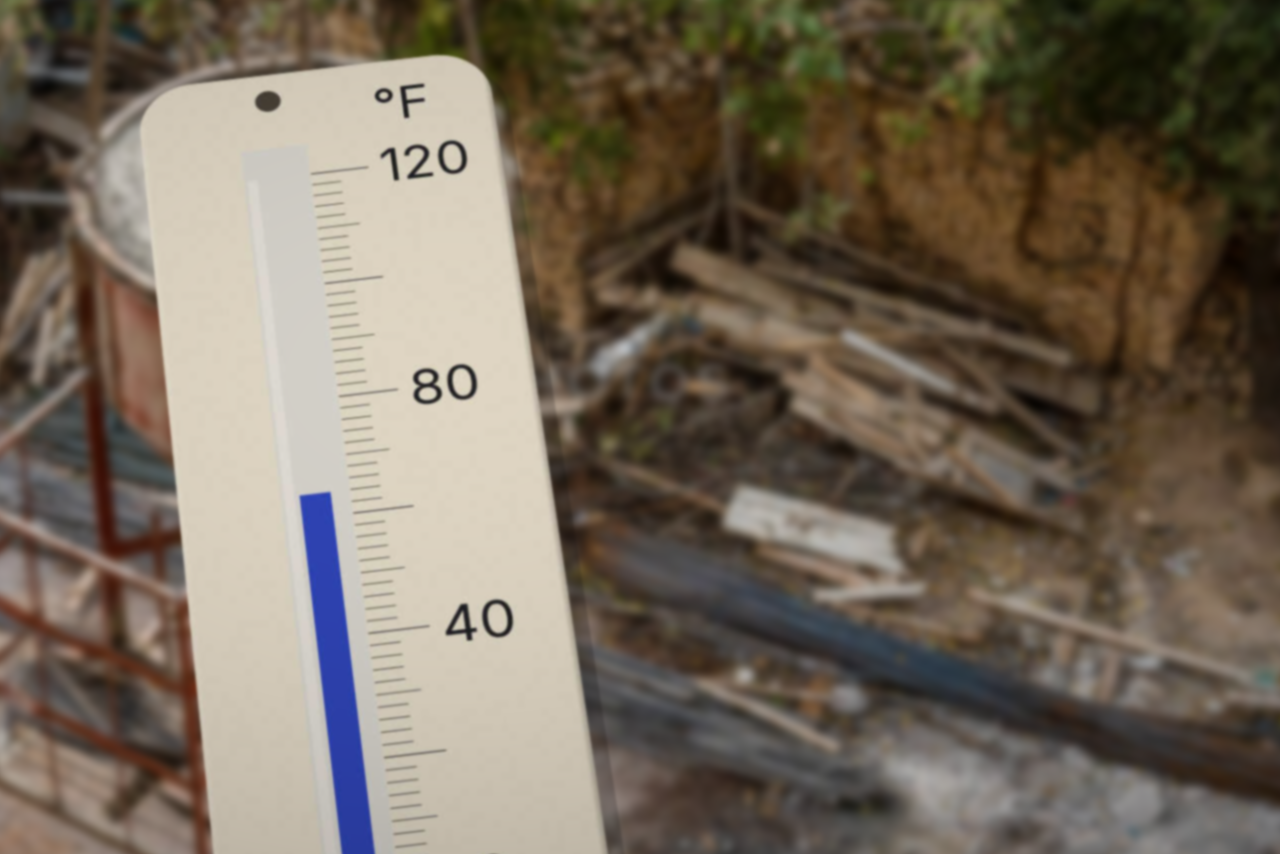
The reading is 64 °F
